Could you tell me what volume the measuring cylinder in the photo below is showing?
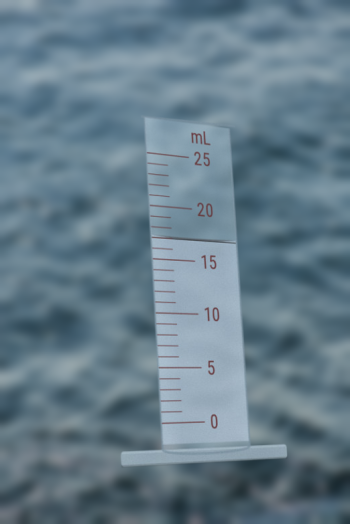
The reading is 17 mL
